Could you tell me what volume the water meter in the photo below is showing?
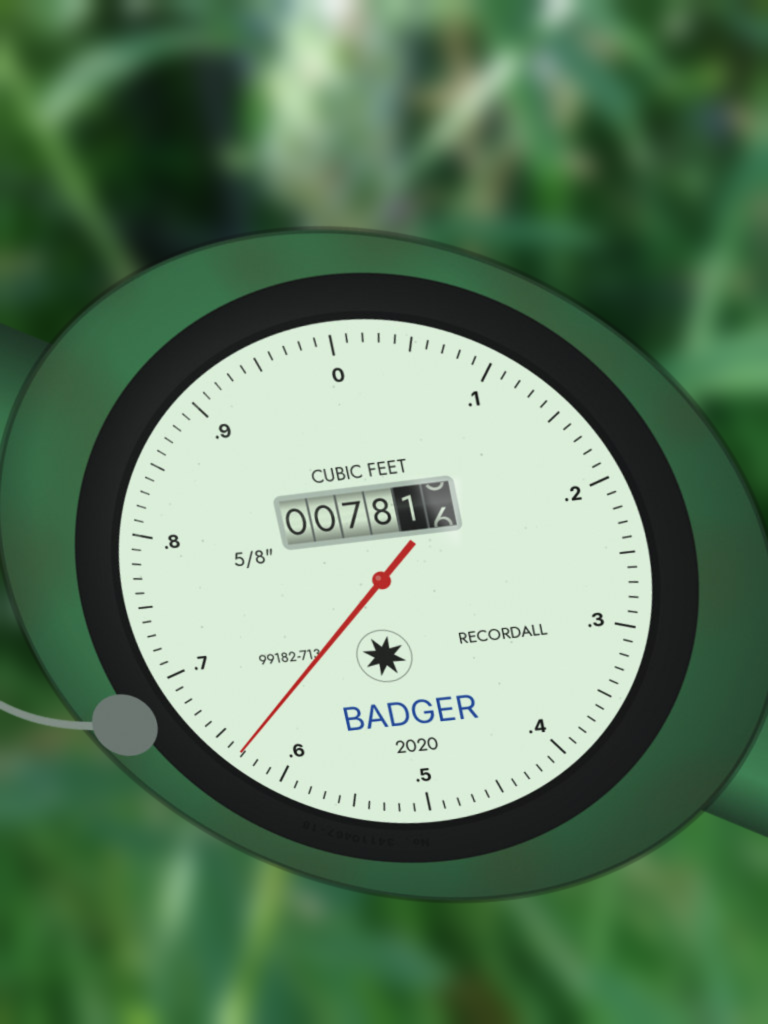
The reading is 7815.63 ft³
